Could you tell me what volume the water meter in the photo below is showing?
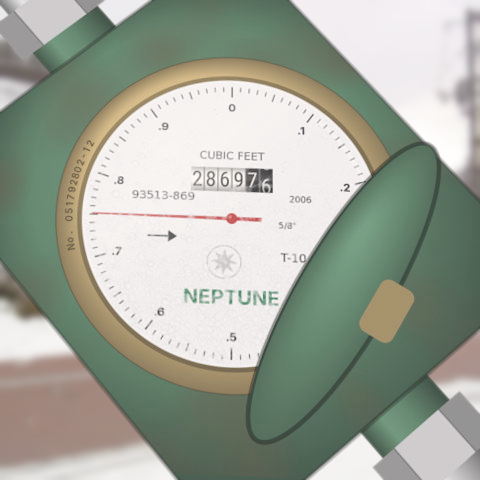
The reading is 286975.75 ft³
